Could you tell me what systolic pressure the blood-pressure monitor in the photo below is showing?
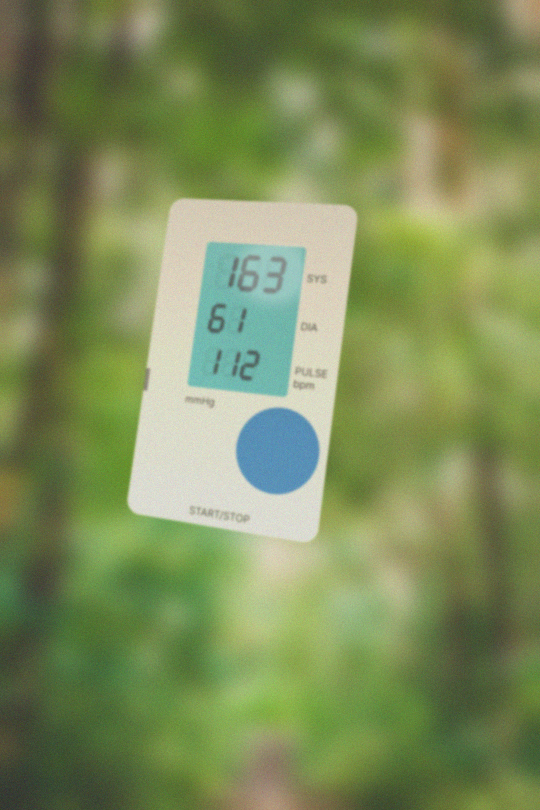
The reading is 163 mmHg
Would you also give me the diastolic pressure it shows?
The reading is 61 mmHg
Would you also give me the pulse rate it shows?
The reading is 112 bpm
